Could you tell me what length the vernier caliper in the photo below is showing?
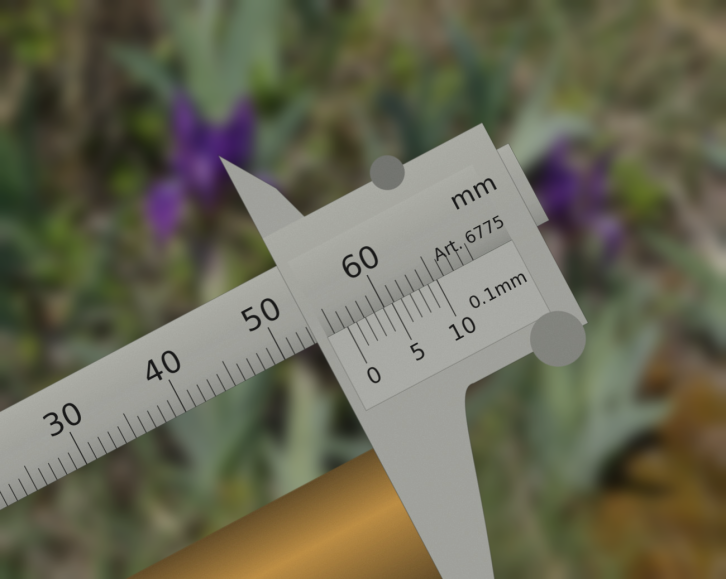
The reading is 56.3 mm
